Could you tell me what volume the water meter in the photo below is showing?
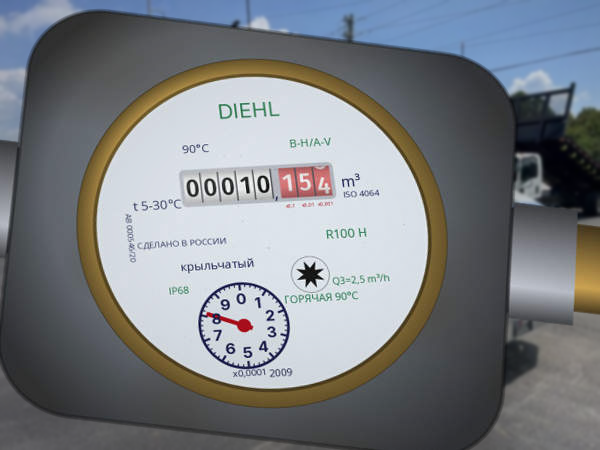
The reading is 10.1538 m³
